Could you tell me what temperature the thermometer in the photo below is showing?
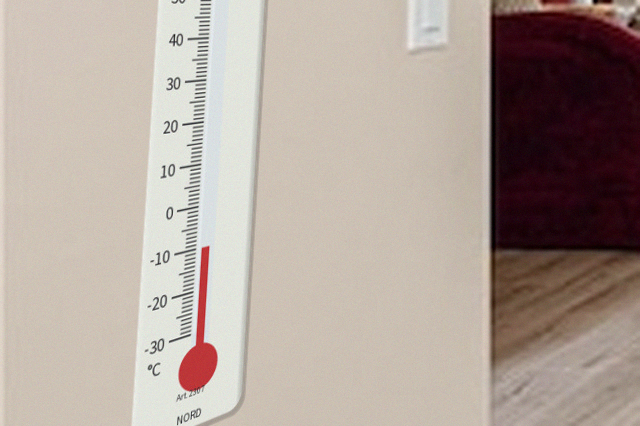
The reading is -10 °C
